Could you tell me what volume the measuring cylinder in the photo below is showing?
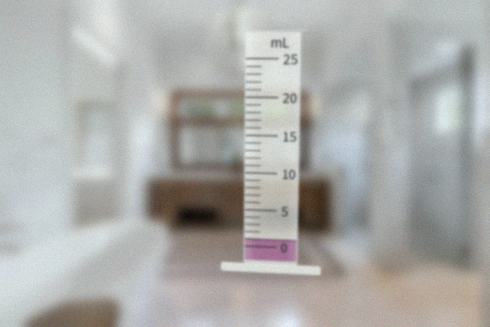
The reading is 1 mL
